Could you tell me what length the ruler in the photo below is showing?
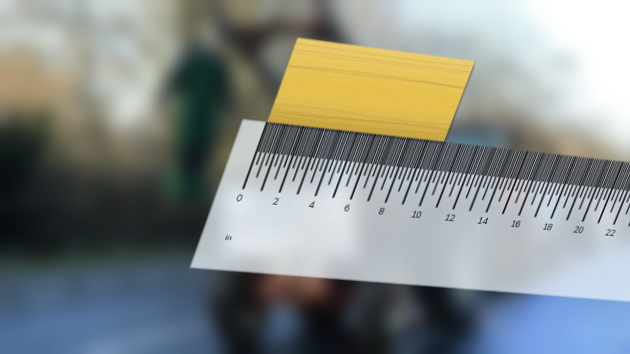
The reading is 10 in
